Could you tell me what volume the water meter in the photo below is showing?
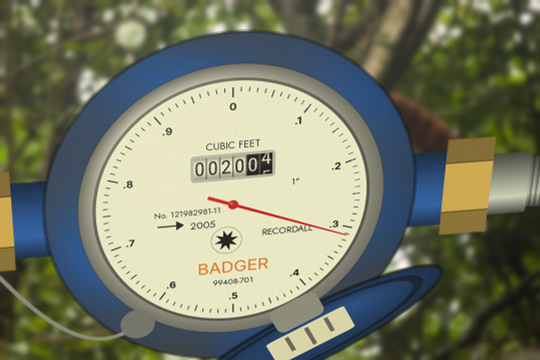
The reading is 2004.31 ft³
